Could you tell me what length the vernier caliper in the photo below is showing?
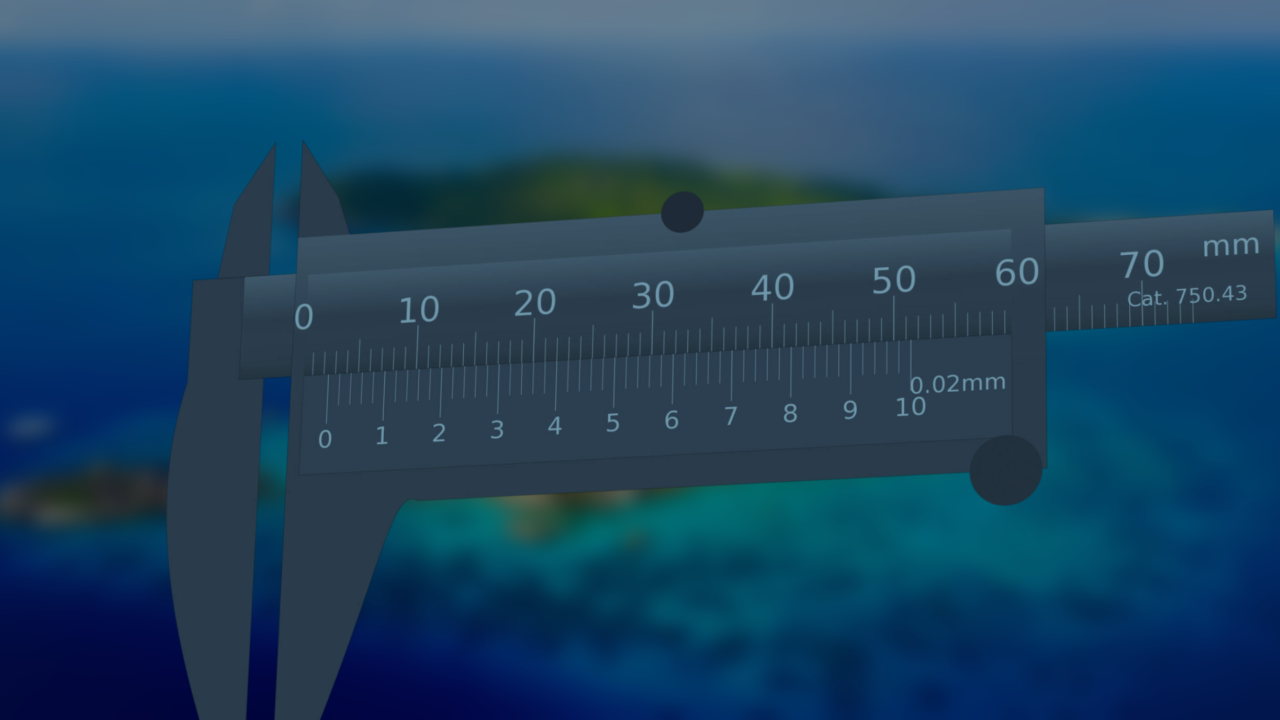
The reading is 2.4 mm
